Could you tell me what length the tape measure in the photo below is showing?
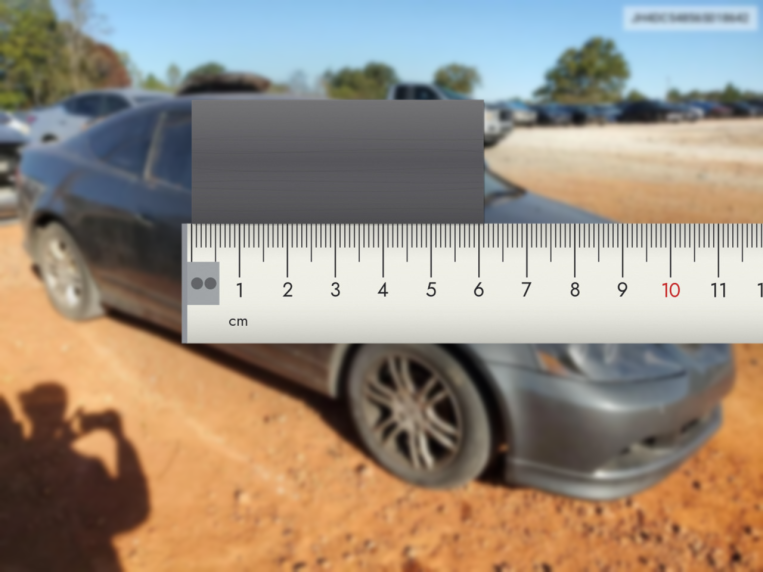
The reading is 6.1 cm
